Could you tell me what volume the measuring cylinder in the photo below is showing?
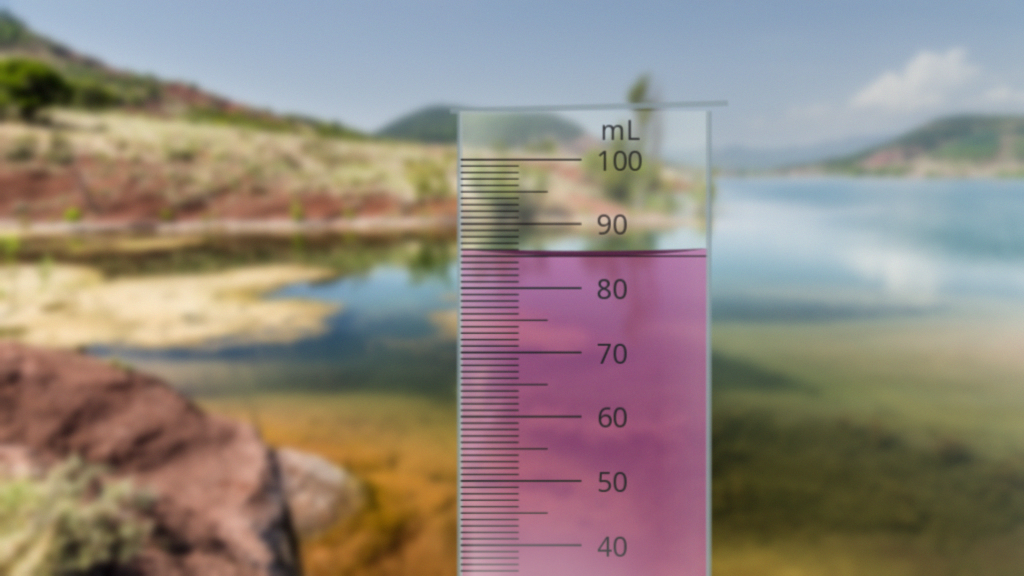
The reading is 85 mL
